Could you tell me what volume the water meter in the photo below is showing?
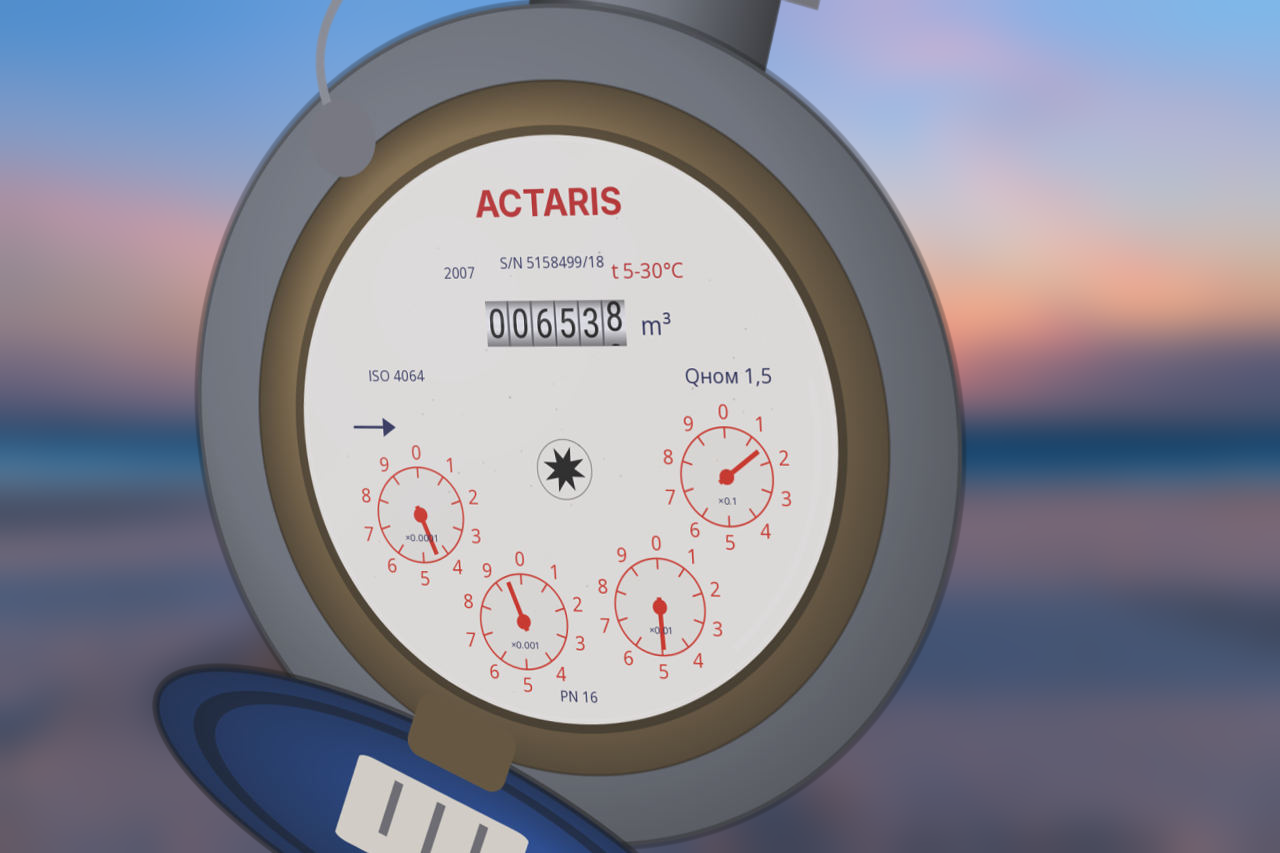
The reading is 6538.1494 m³
